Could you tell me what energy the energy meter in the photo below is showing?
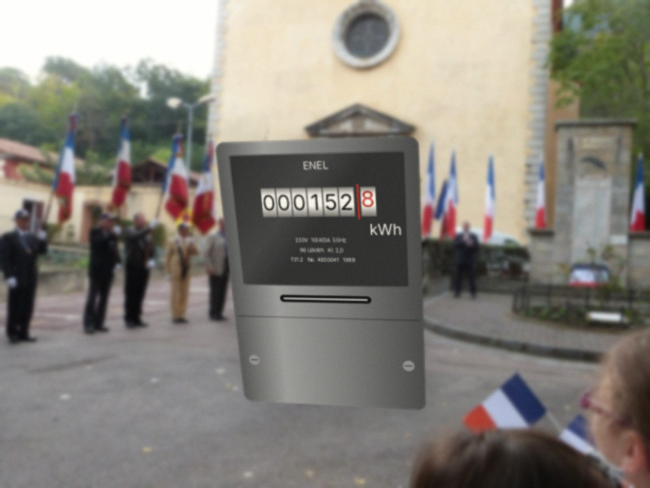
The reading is 152.8 kWh
